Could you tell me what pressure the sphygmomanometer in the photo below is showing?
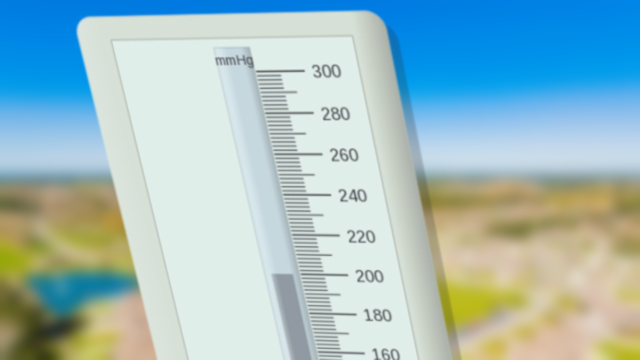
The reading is 200 mmHg
